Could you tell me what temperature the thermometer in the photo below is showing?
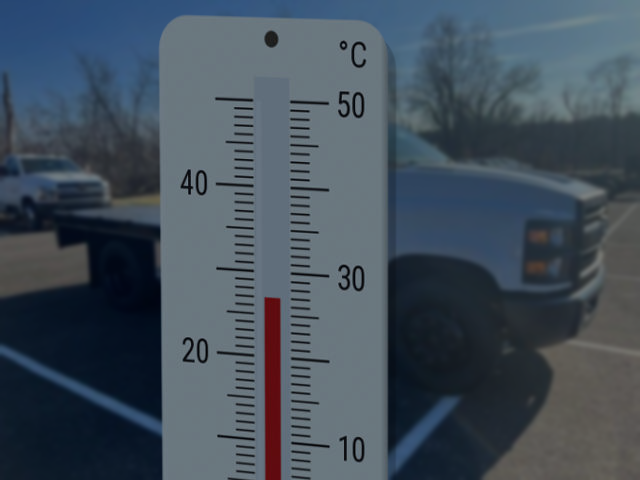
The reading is 27 °C
